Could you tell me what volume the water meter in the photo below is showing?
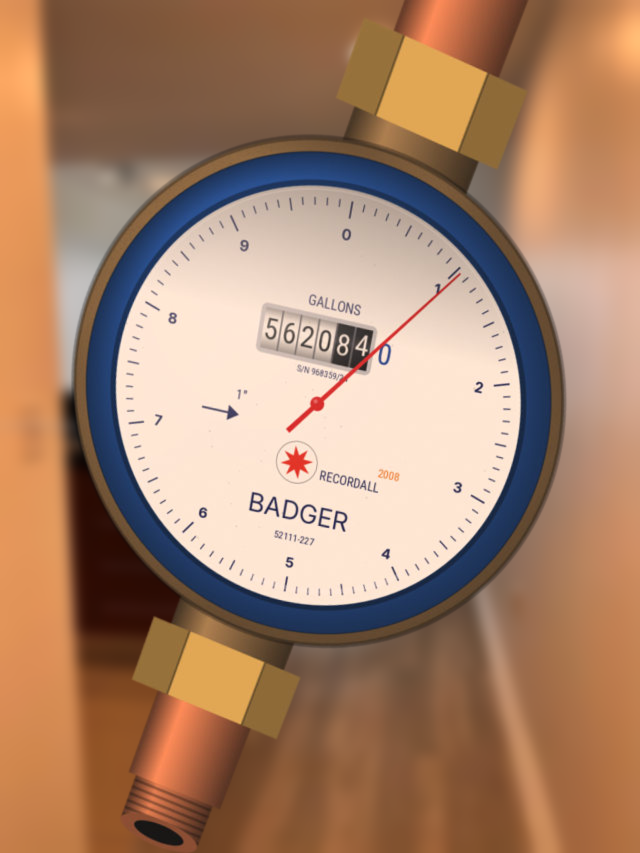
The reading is 5620841.0 gal
